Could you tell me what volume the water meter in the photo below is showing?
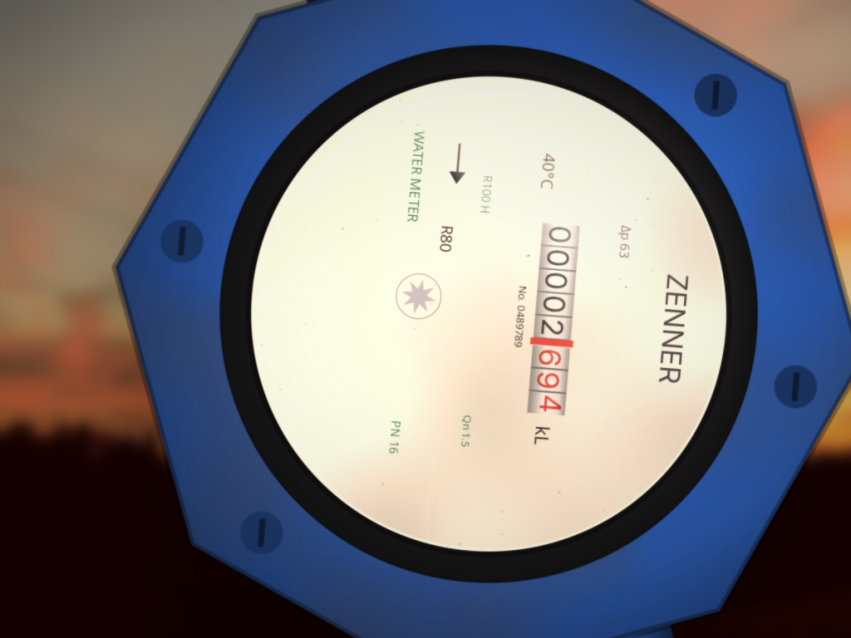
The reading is 2.694 kL
